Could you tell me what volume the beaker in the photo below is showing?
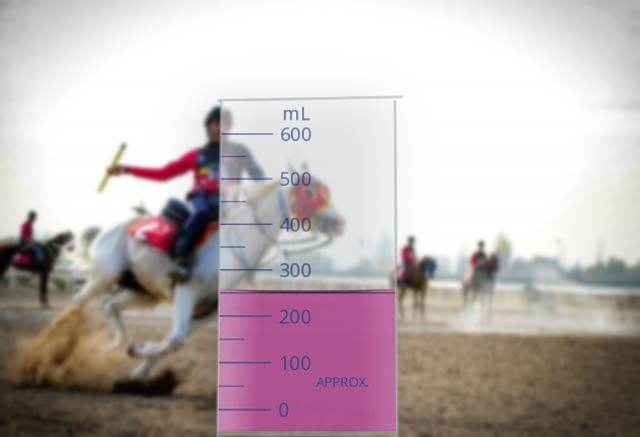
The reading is 250 mL
